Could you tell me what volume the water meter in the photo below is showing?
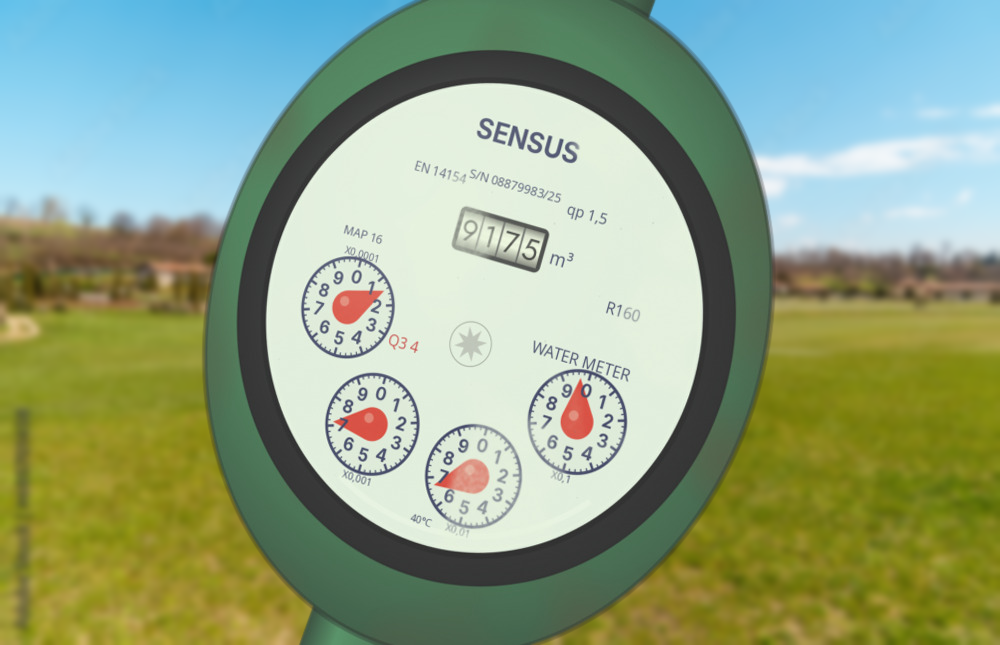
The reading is 9174.9671 m³
